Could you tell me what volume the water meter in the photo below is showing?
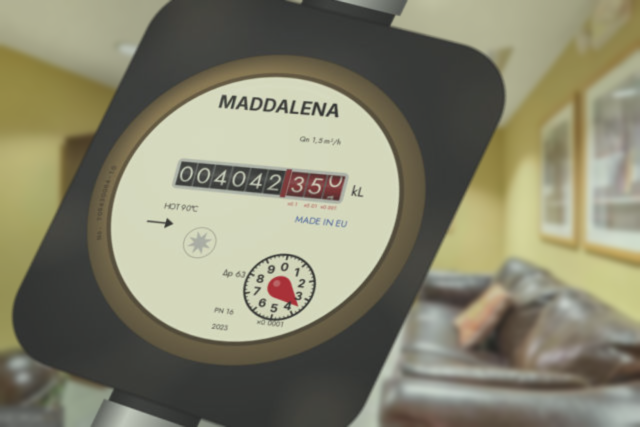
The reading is 4042.3503 kL
